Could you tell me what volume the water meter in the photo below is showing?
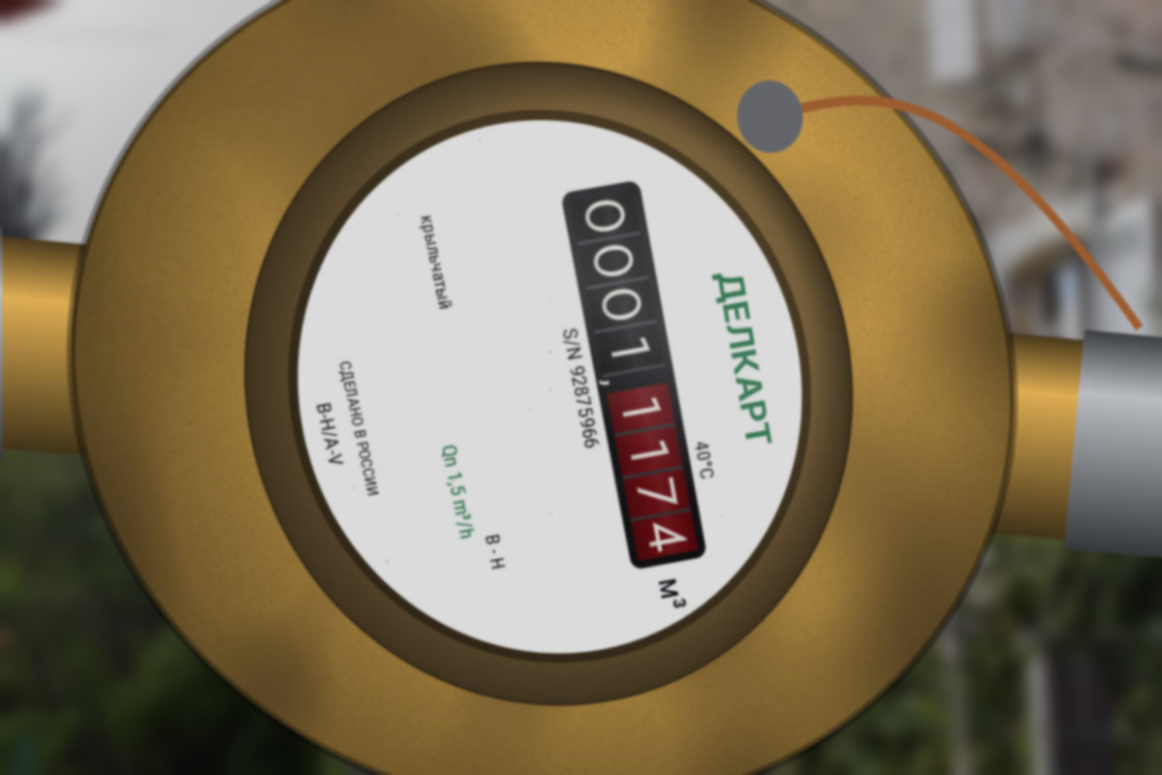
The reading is 1.1174 m³
